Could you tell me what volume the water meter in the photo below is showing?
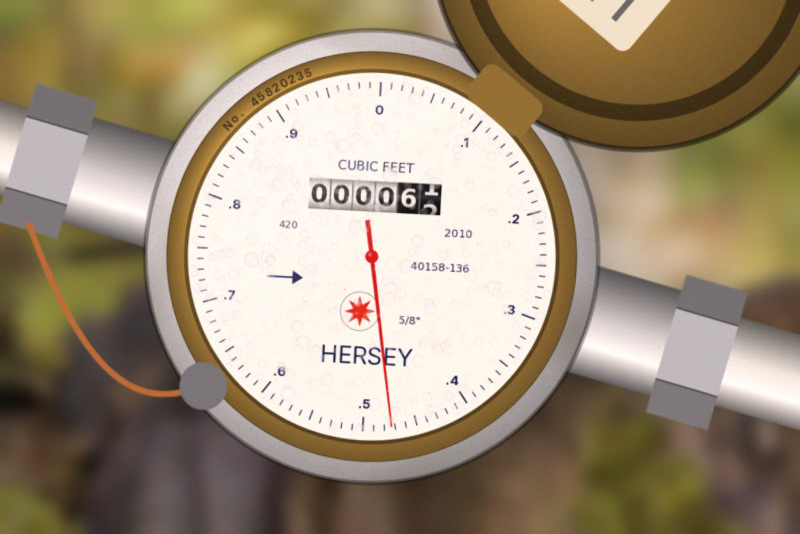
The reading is 61.47 ft³
